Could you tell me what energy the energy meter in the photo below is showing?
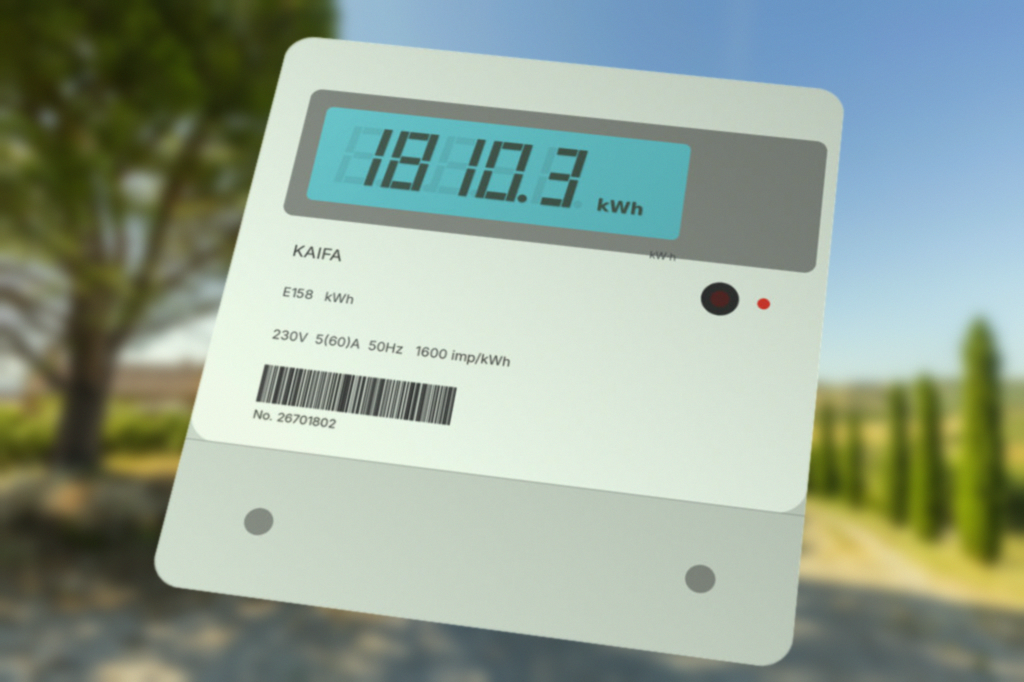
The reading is 1810.3 kWh
